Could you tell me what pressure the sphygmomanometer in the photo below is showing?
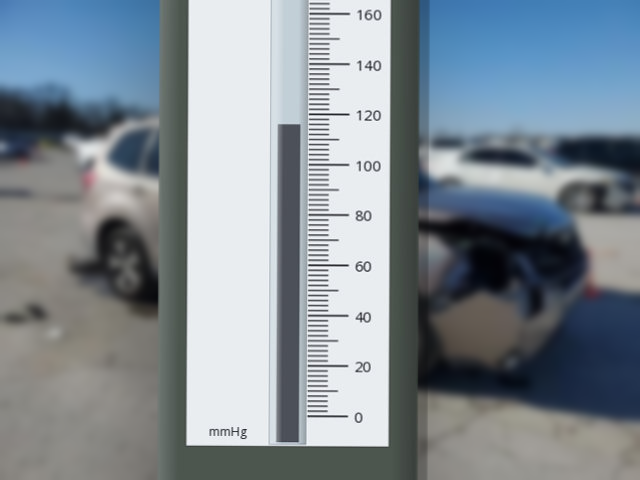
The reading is 116 mmHg
